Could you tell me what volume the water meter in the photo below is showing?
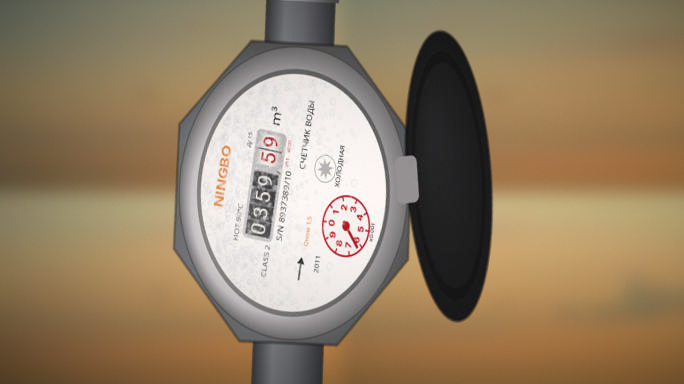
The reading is 359.596 m³
